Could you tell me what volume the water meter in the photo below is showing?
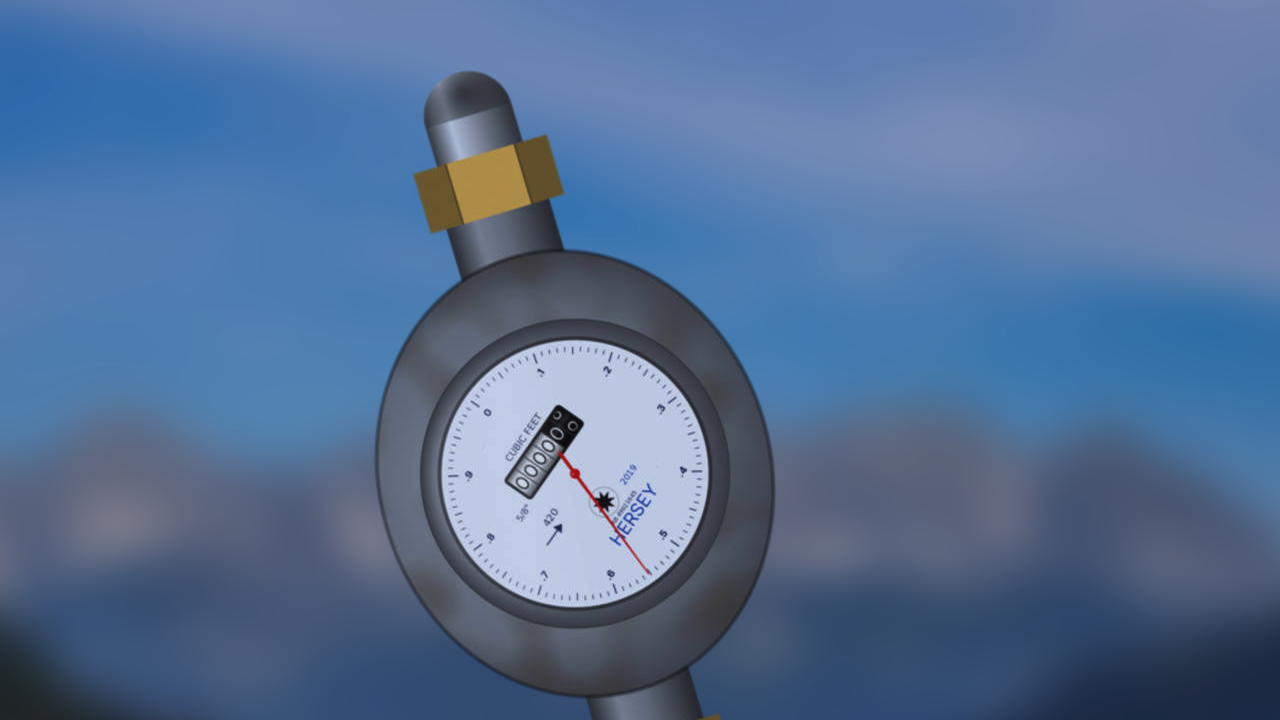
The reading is 8.55 ft³
